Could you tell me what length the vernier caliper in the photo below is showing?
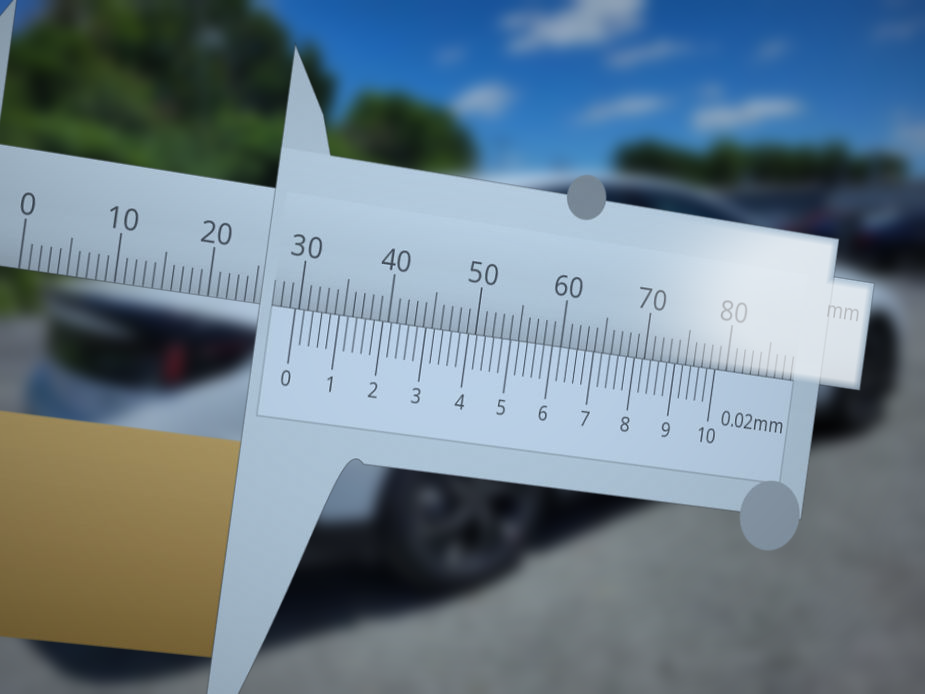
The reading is 29.6 mm
